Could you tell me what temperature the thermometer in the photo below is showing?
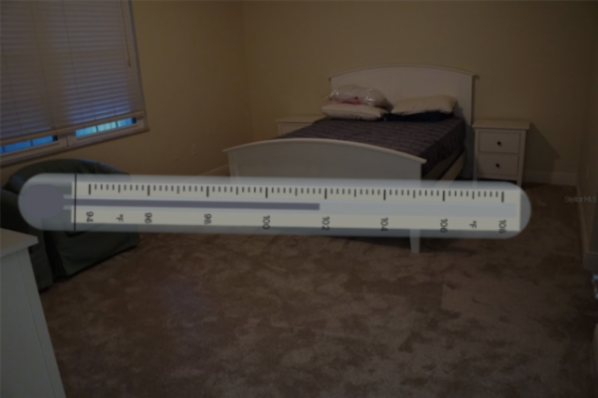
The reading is 101.8 °F
